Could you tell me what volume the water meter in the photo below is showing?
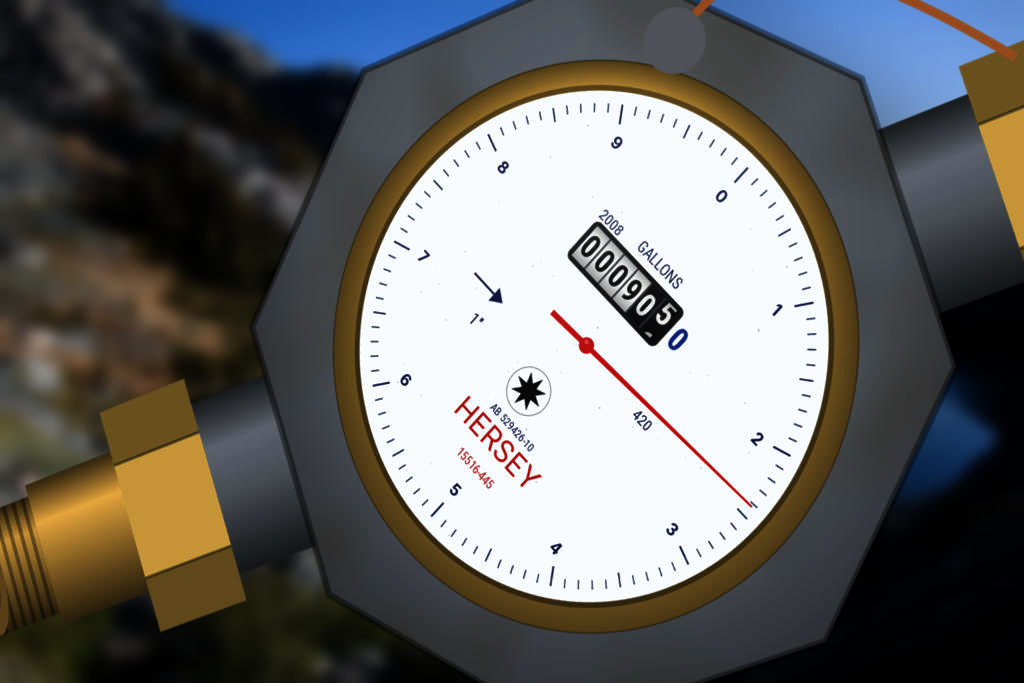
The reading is 9052.4 gal
